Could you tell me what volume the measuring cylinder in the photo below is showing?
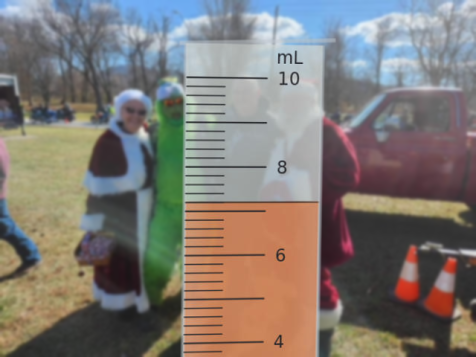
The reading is 7.2 mL
